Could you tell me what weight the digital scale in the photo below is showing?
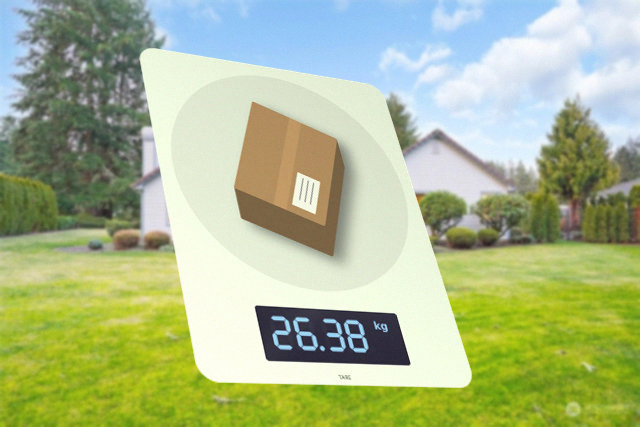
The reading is 26.38 kg
